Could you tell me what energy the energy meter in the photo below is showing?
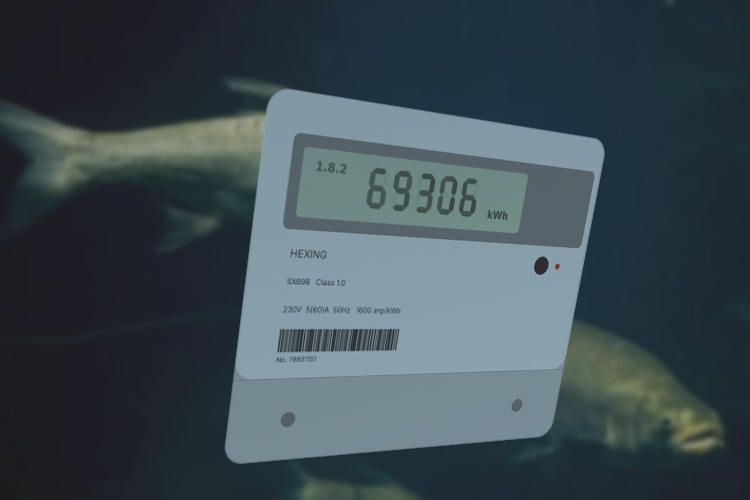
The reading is 69306 kWh
